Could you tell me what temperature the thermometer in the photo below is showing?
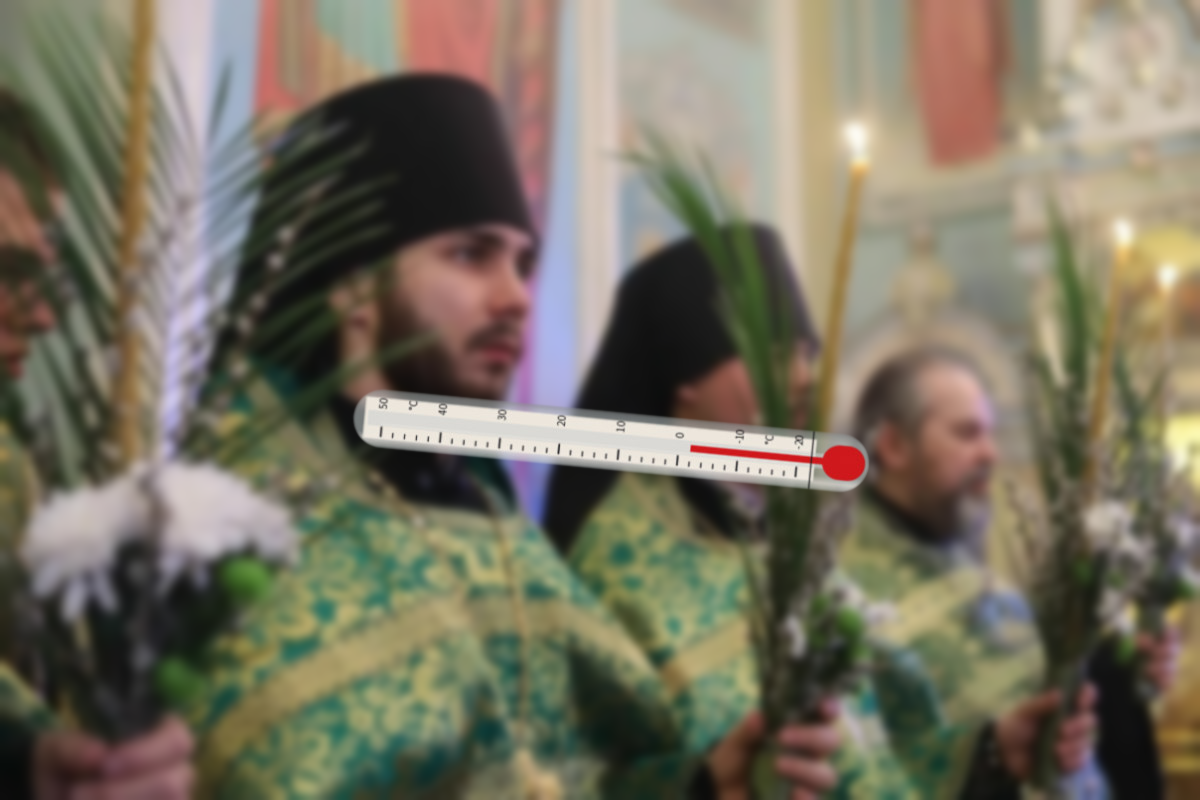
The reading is -2 °C
